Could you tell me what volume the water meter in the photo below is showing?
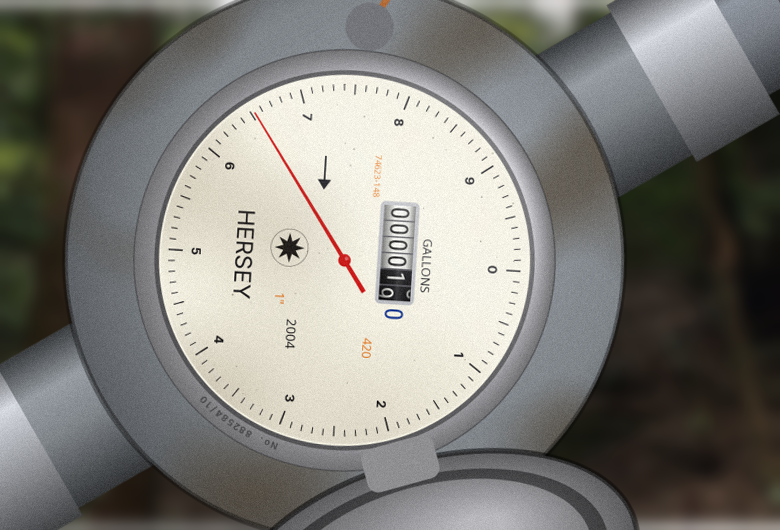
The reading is 186.5 gal
